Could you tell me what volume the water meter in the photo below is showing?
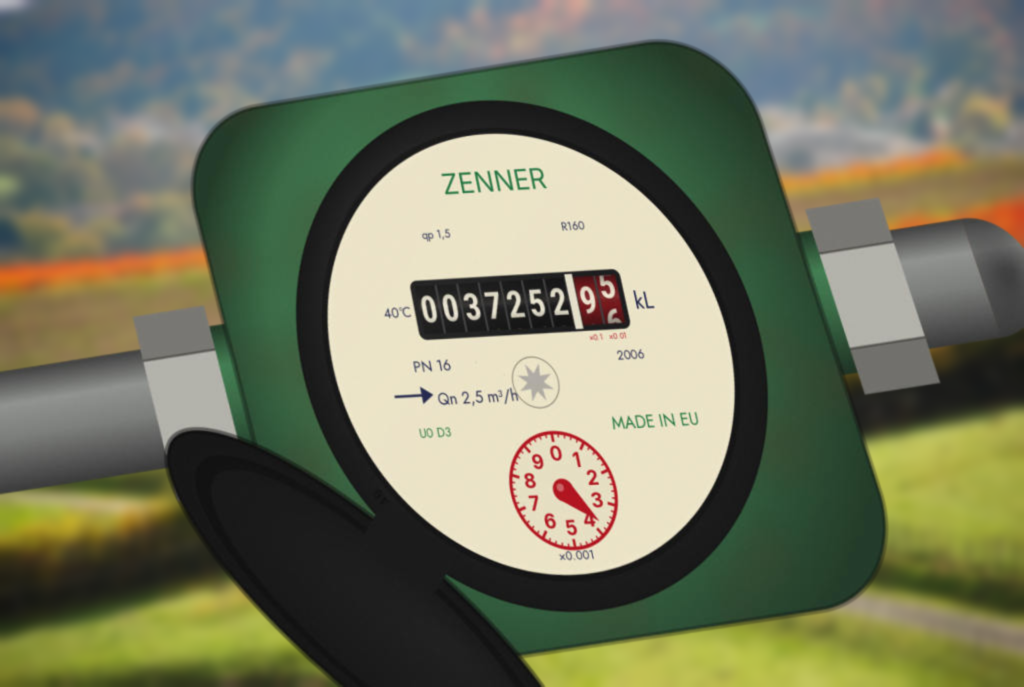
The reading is 37252.953 kL
